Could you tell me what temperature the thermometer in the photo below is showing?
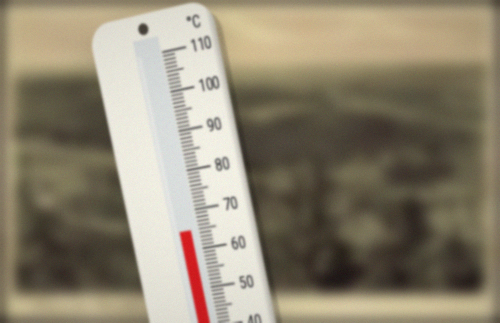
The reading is 65 °C
